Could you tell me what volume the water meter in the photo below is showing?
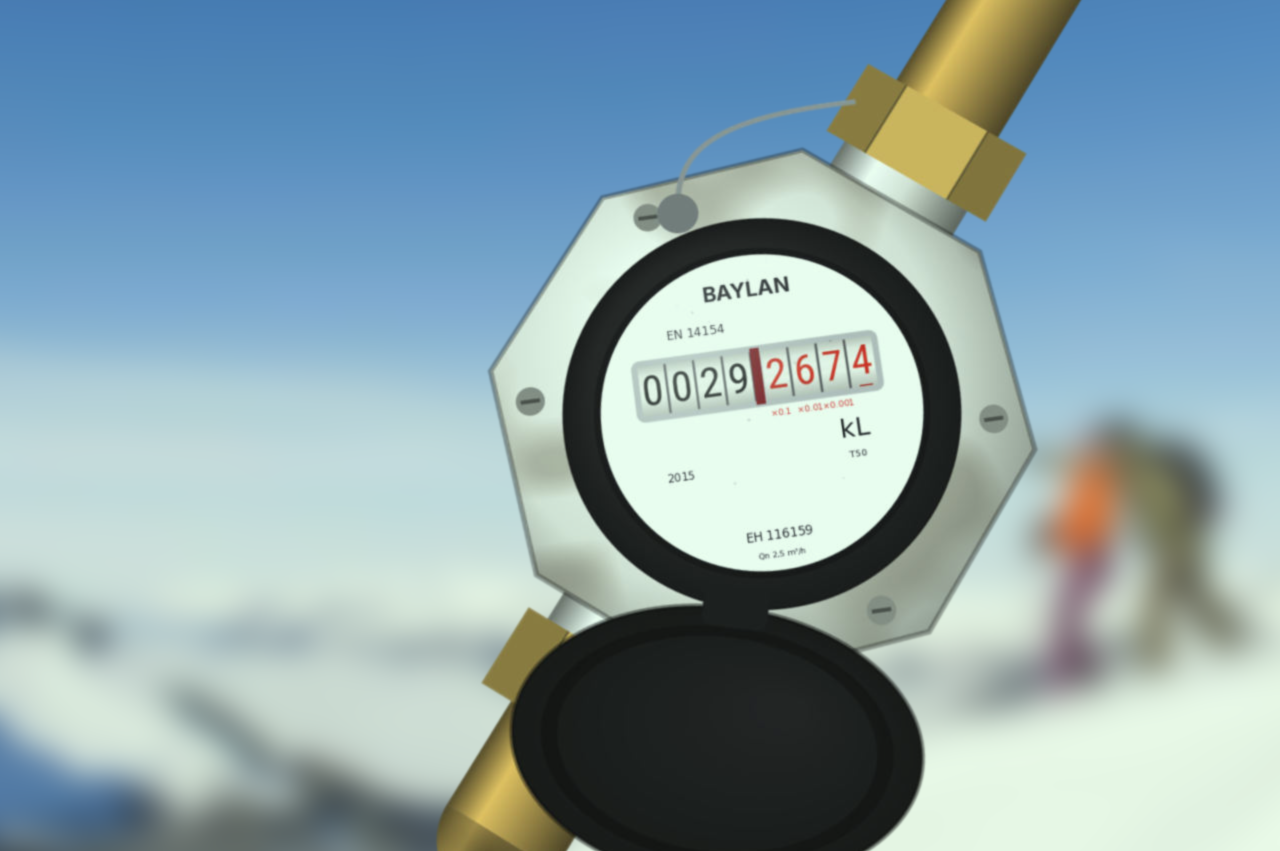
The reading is 29.2674 kL
